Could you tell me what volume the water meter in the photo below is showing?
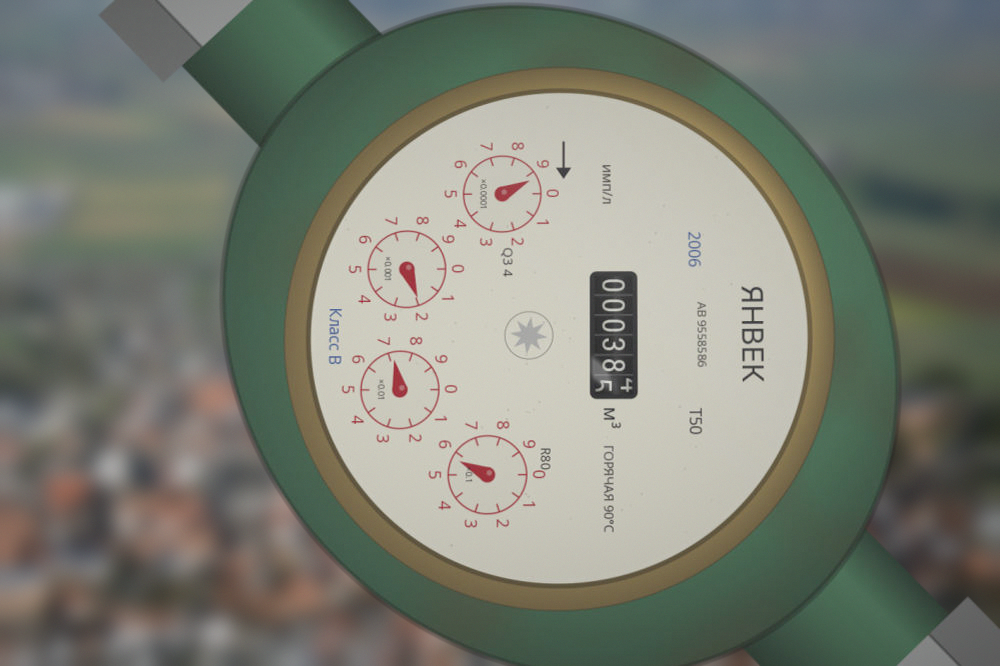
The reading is 384.5719 m³
